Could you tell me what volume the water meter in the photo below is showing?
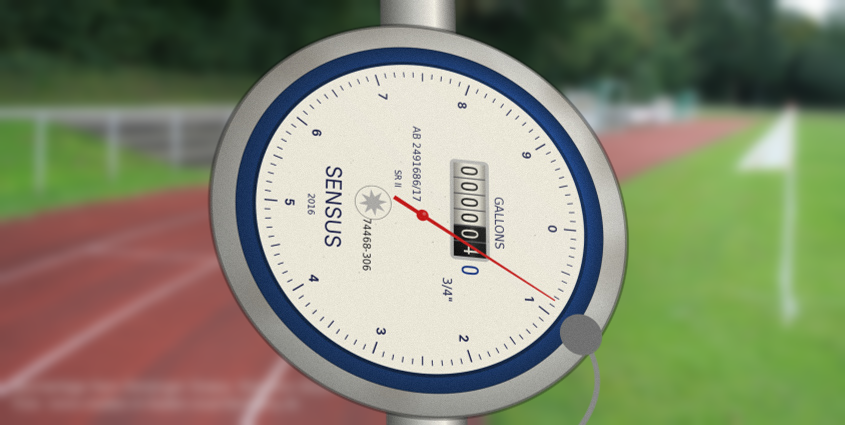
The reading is 40.8 gal
